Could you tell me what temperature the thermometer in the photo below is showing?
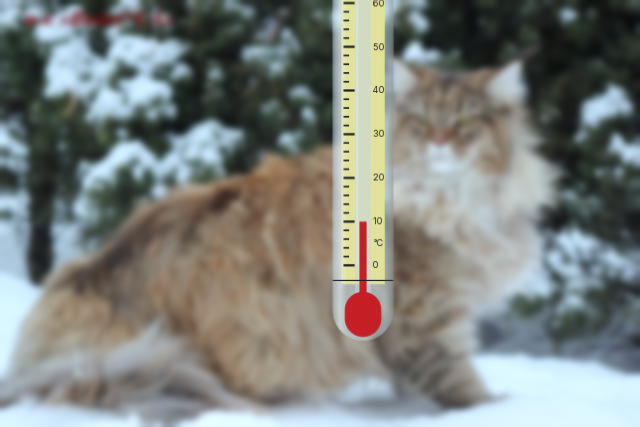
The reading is 10 °C
